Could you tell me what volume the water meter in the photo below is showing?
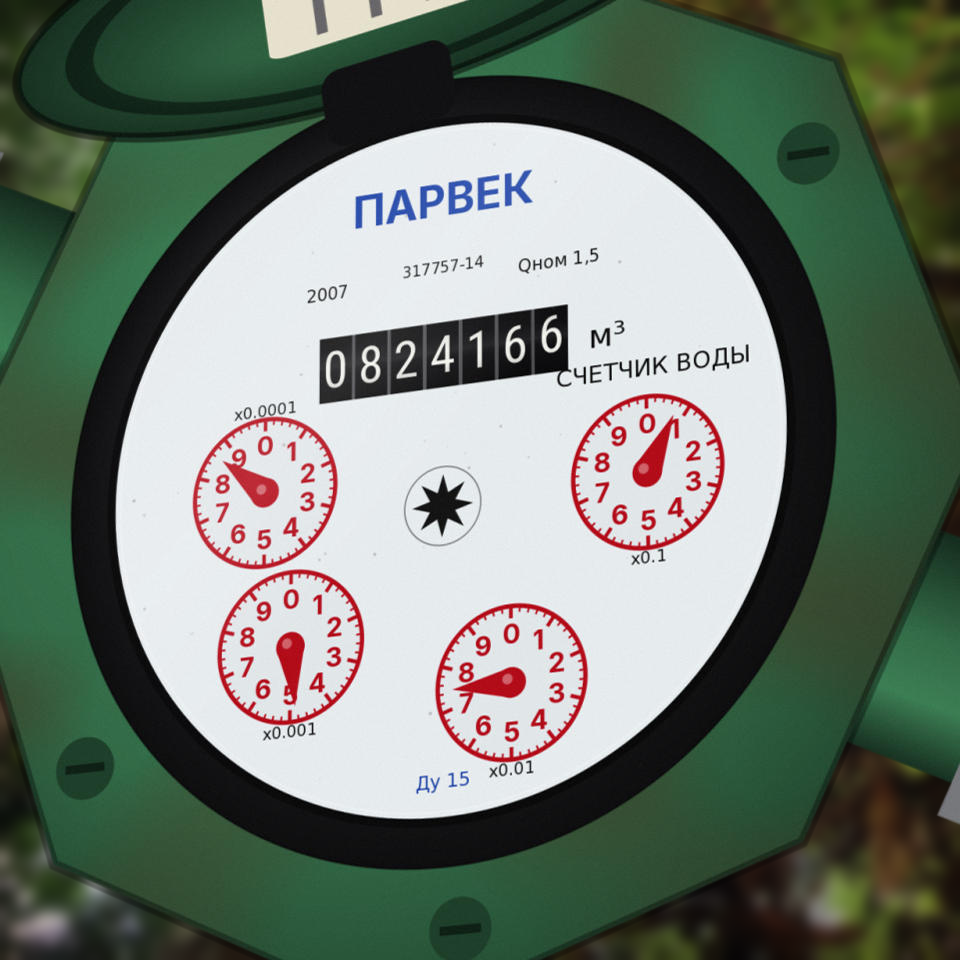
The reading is 824166.0748 m³
